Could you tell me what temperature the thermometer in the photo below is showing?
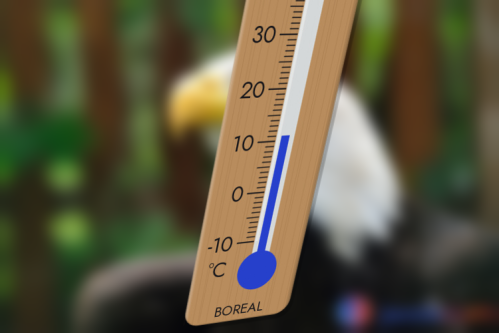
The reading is 11 °C
